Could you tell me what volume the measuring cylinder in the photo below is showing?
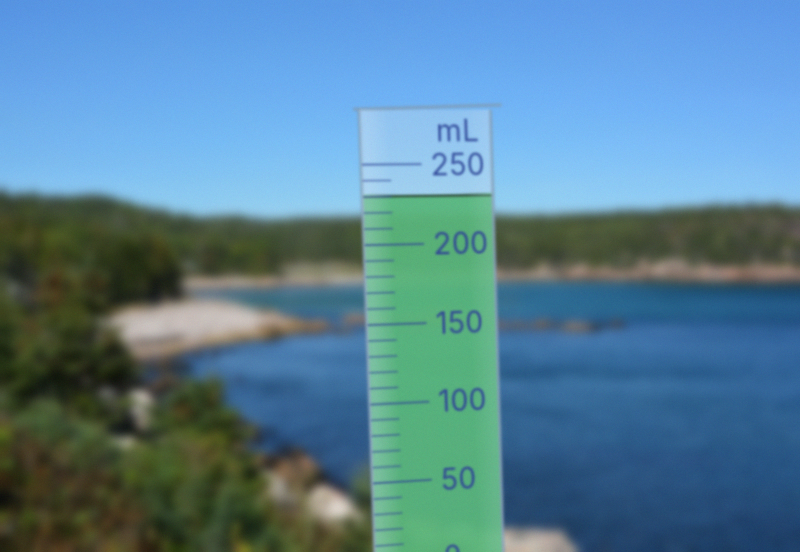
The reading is 230 mL
